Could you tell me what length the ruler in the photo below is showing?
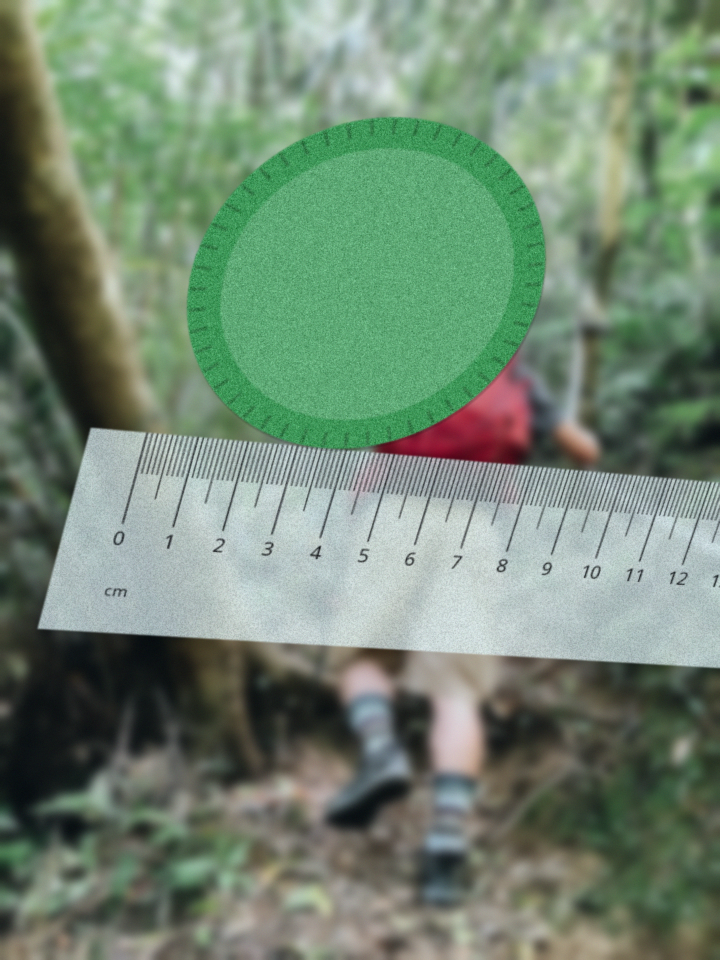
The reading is 7 cm
